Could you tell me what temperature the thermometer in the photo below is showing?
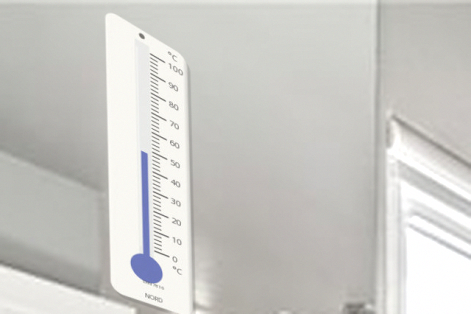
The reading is 48 °C
